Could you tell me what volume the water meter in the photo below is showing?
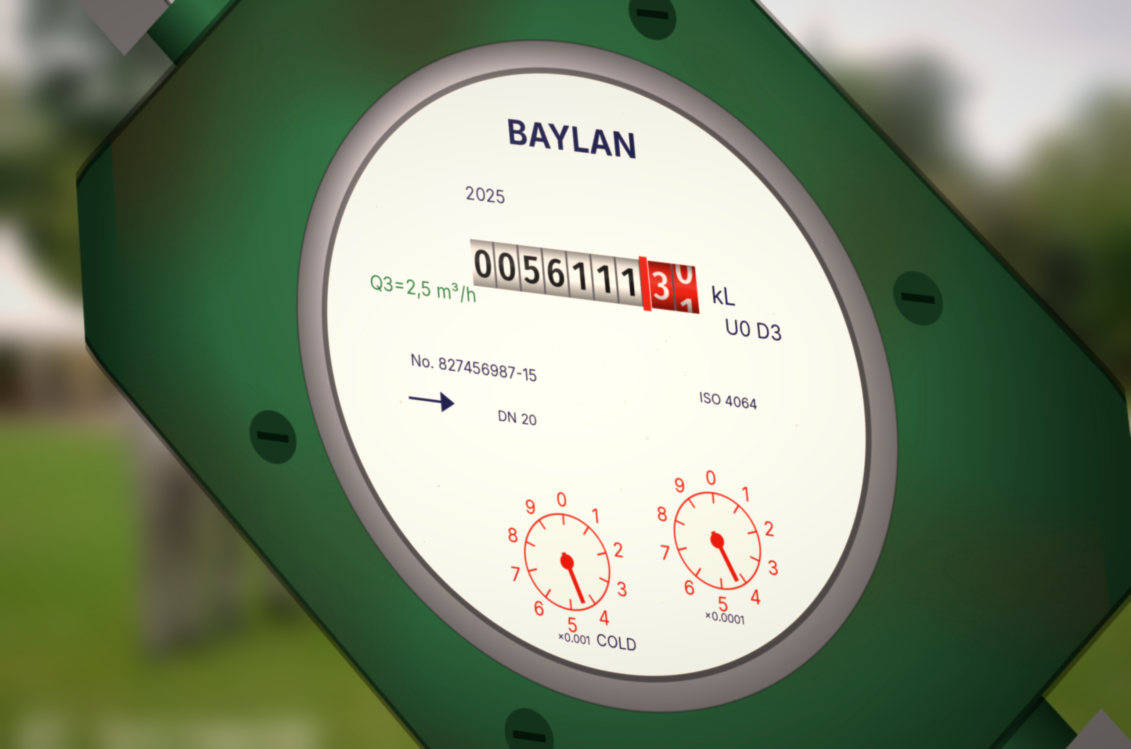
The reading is 56111.3044 kL
